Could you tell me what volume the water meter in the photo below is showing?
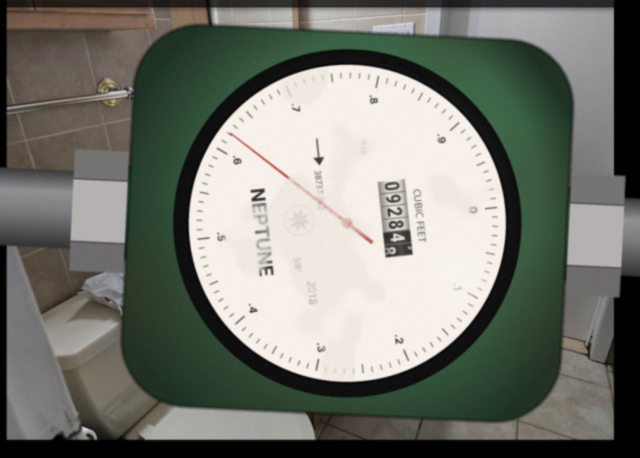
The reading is 92847.62 ft³
